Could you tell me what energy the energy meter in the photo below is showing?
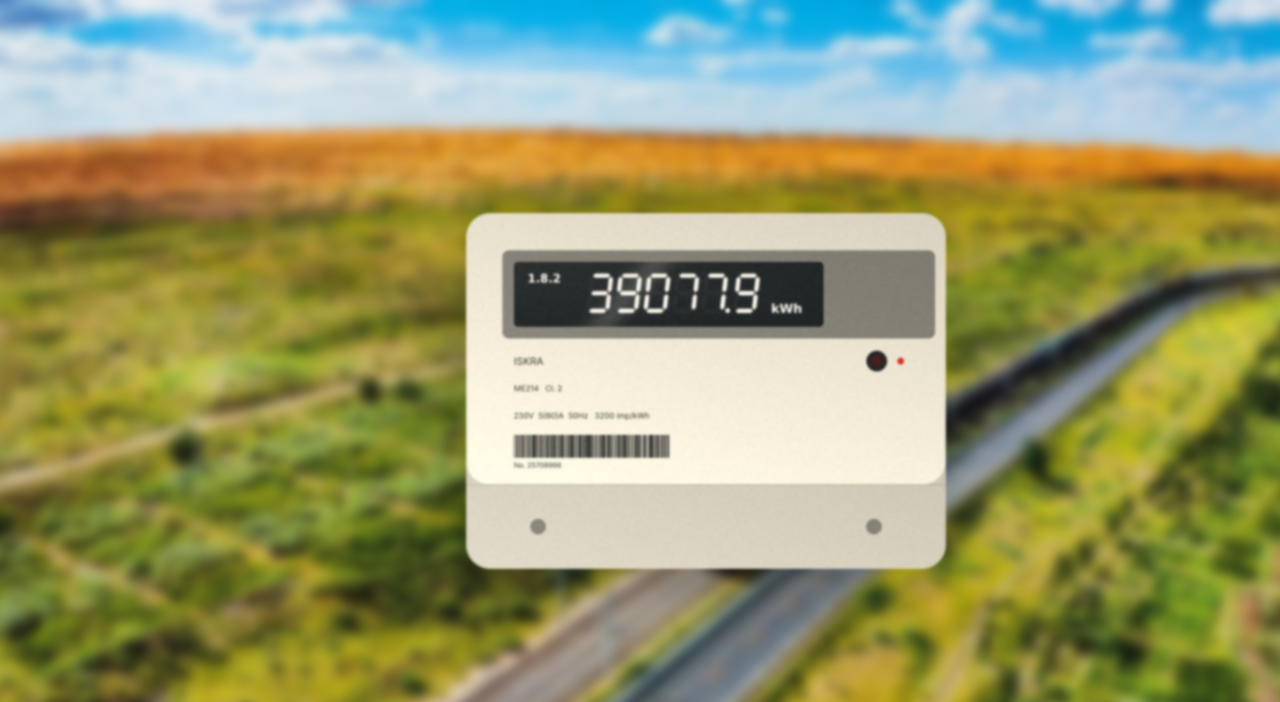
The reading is 39077.9 kWh
